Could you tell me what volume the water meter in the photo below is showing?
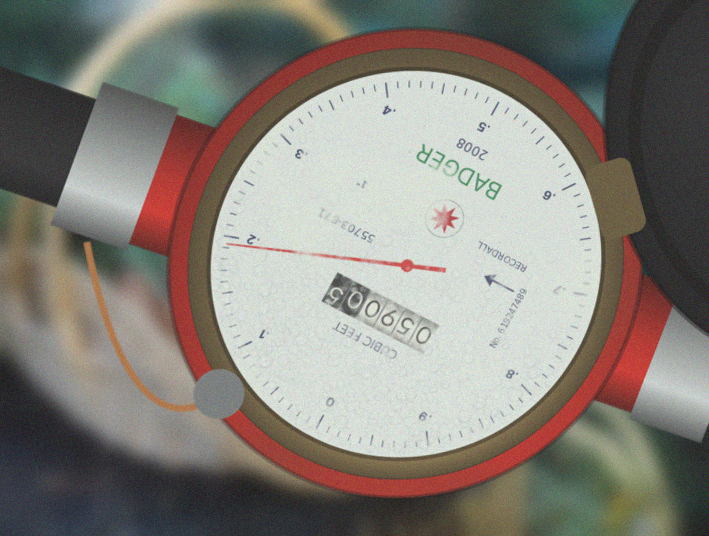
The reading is 59005.19 ft³
